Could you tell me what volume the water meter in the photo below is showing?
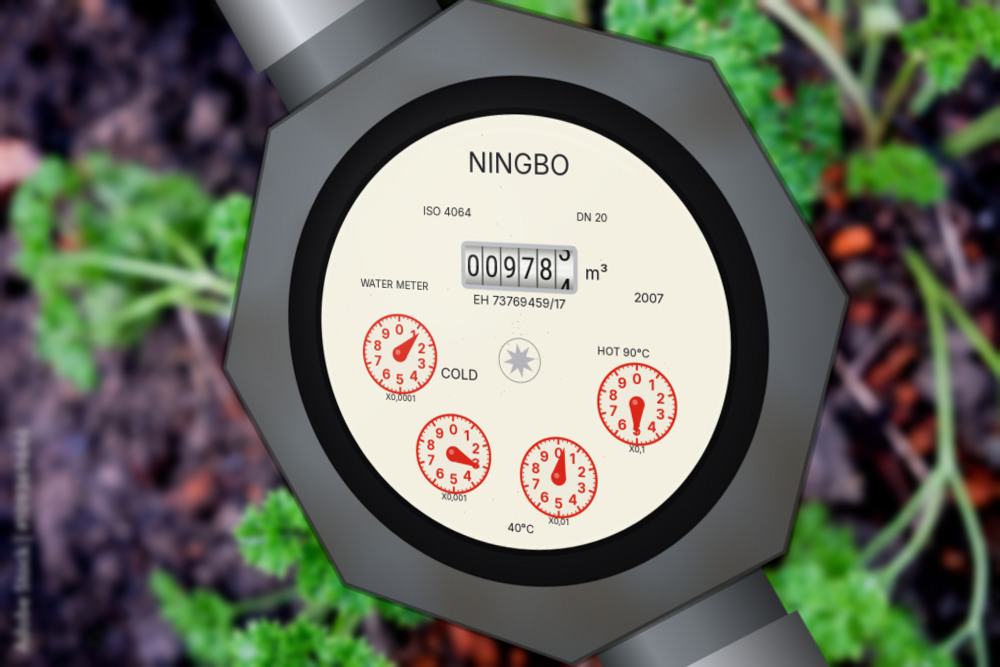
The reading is 9783.5031 m³
